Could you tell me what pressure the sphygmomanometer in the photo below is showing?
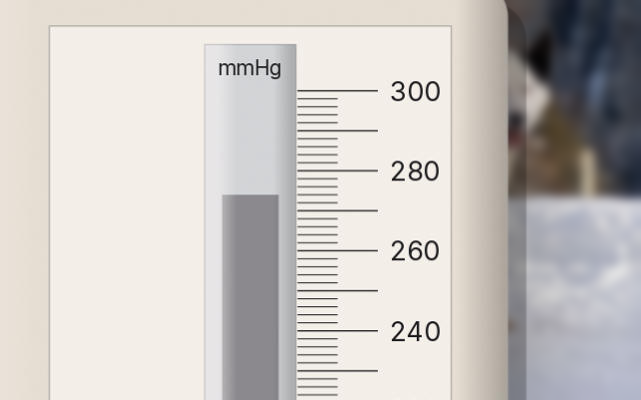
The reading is 274 mmHg
